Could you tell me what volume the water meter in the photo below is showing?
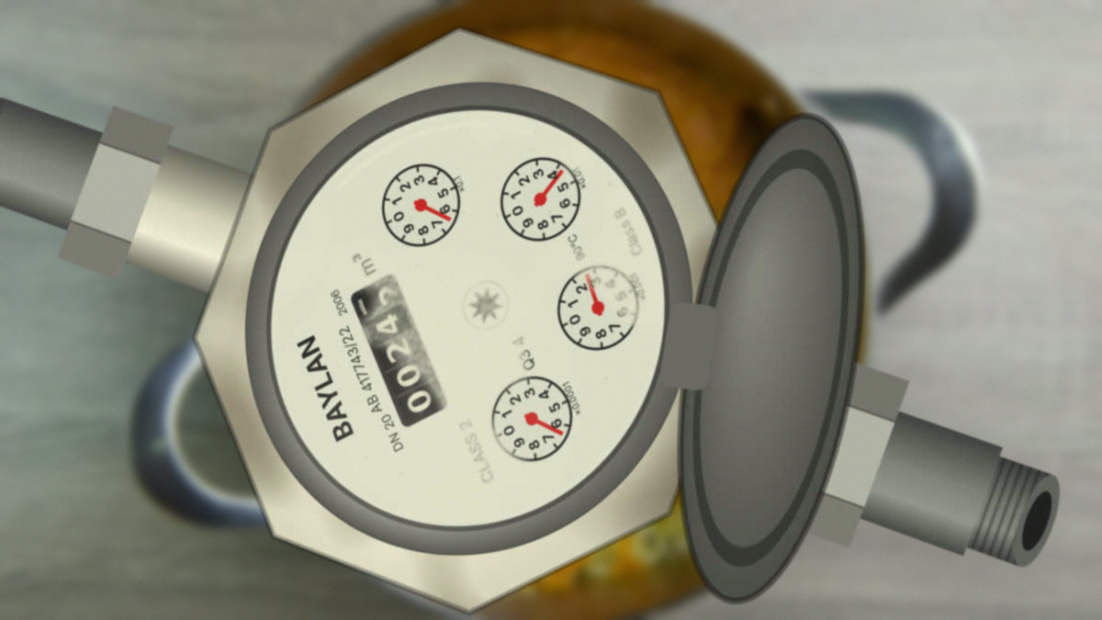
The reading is 241.6426 m³
